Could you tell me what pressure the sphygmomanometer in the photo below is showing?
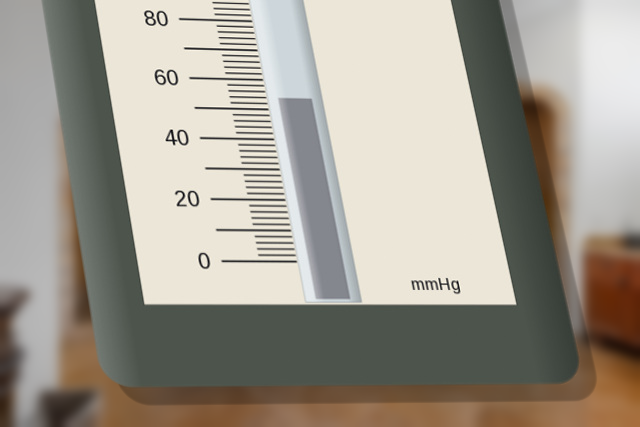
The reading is 54 mmHg
